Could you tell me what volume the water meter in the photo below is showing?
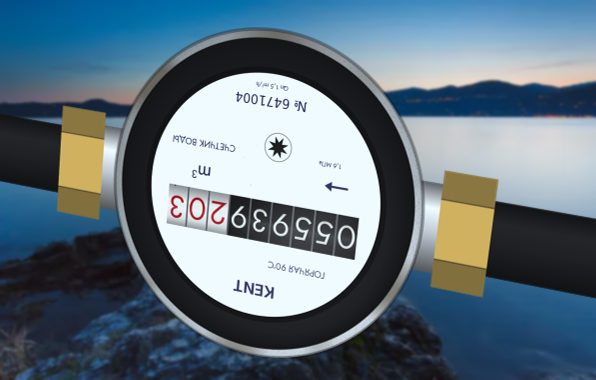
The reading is 55939.203 m³
